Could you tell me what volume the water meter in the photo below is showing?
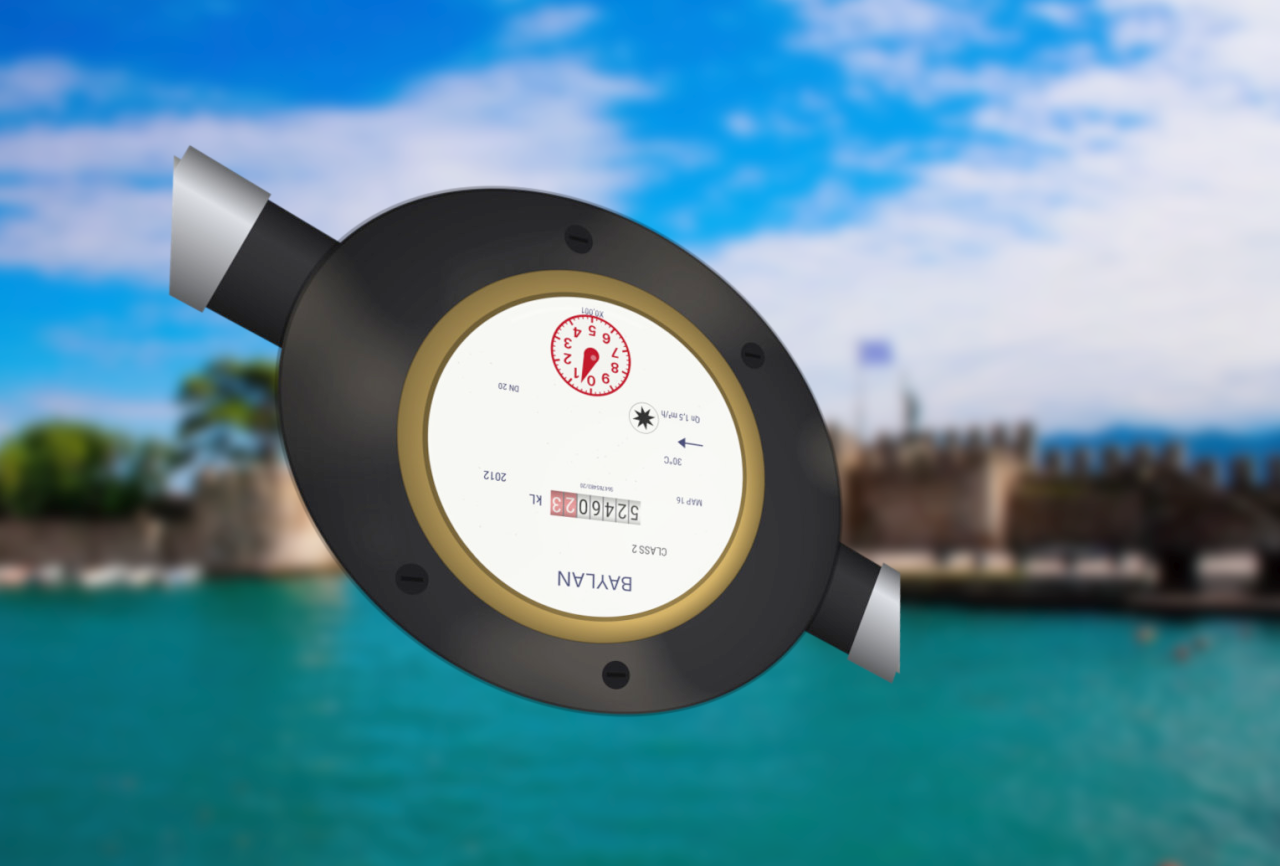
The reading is 52460.230 kL
